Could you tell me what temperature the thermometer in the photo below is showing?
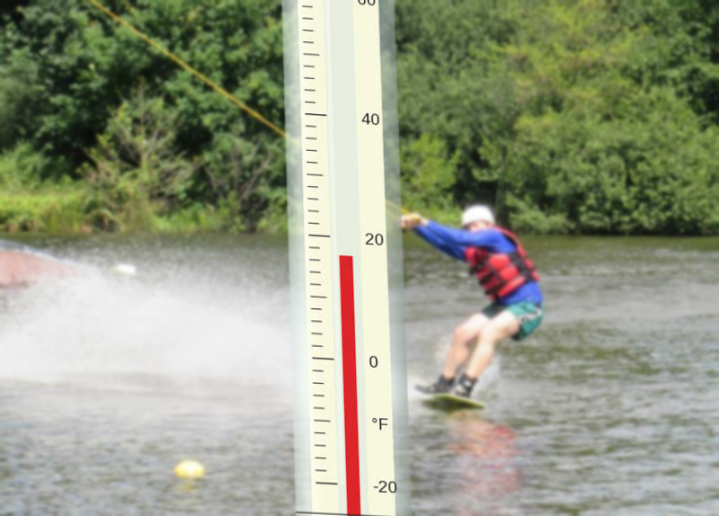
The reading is 17 °F
